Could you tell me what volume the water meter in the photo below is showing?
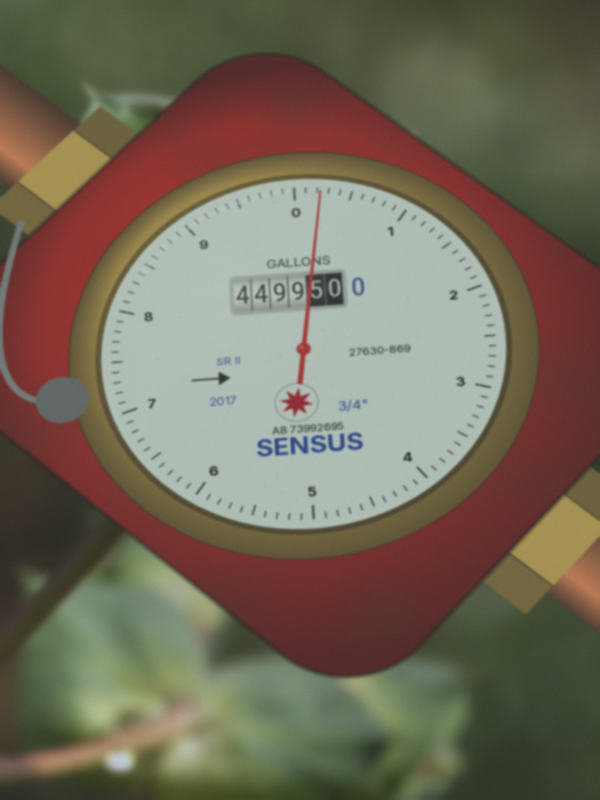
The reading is 4499500.2 gal
